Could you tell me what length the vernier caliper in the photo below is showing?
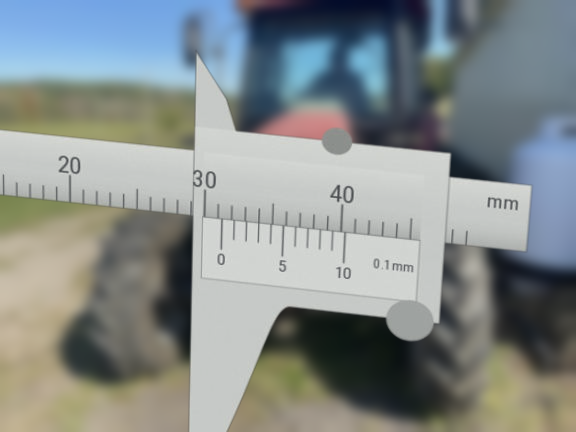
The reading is 31.3 mm
